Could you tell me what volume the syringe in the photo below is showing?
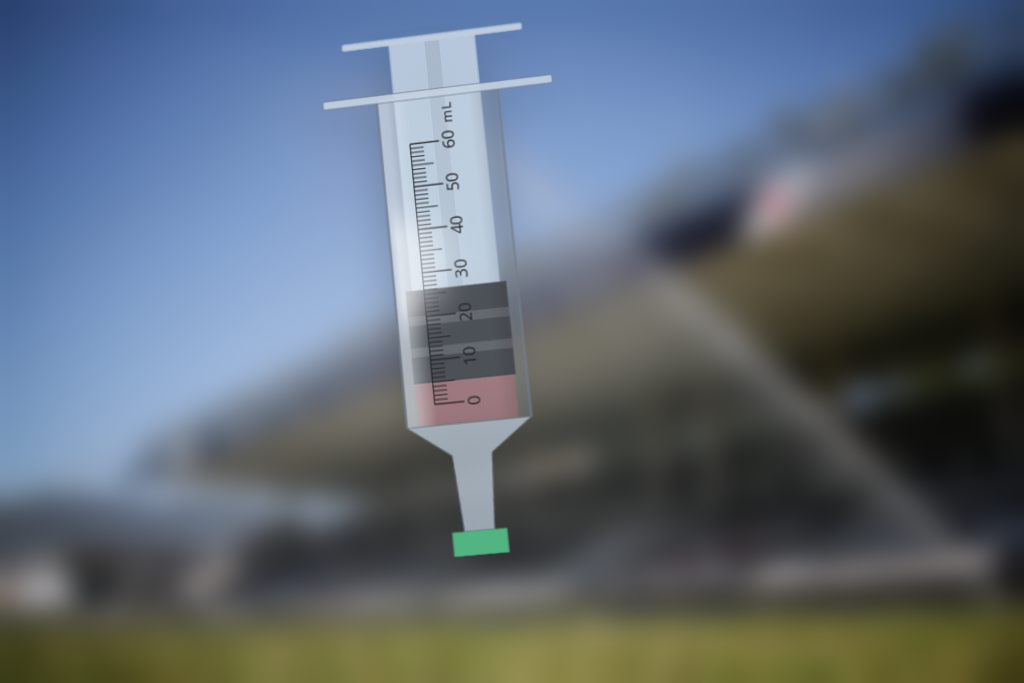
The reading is 5 mL
